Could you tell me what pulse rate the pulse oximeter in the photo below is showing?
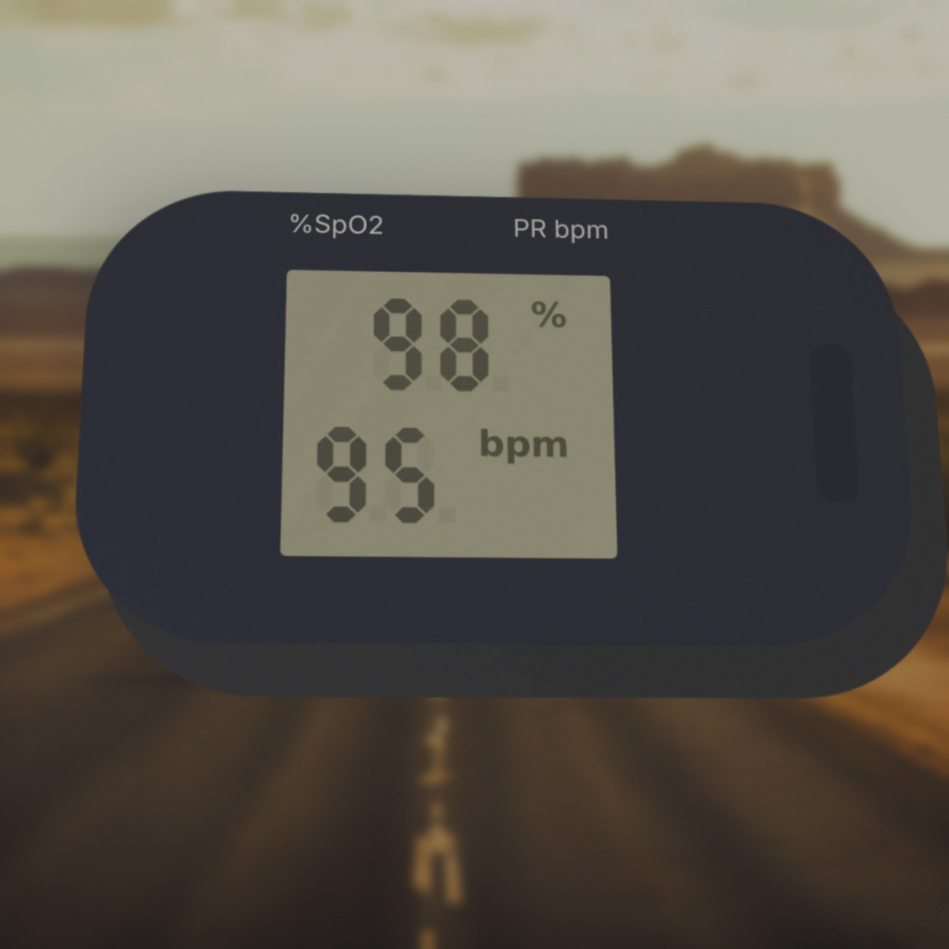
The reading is 95 bpm
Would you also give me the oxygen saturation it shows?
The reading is 98 %
